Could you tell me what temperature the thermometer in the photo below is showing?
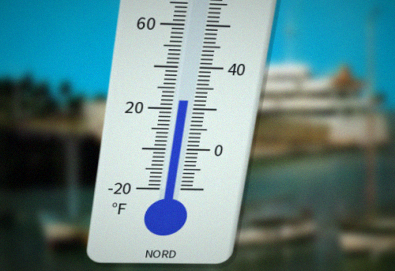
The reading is 24 °F
